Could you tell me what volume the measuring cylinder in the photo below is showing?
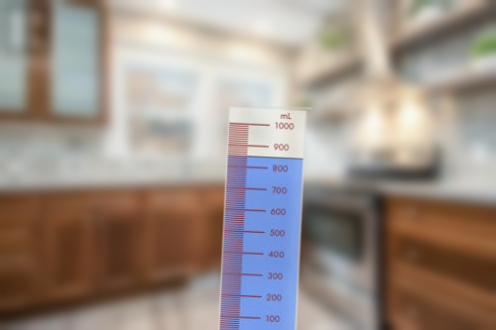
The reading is 850 mL
